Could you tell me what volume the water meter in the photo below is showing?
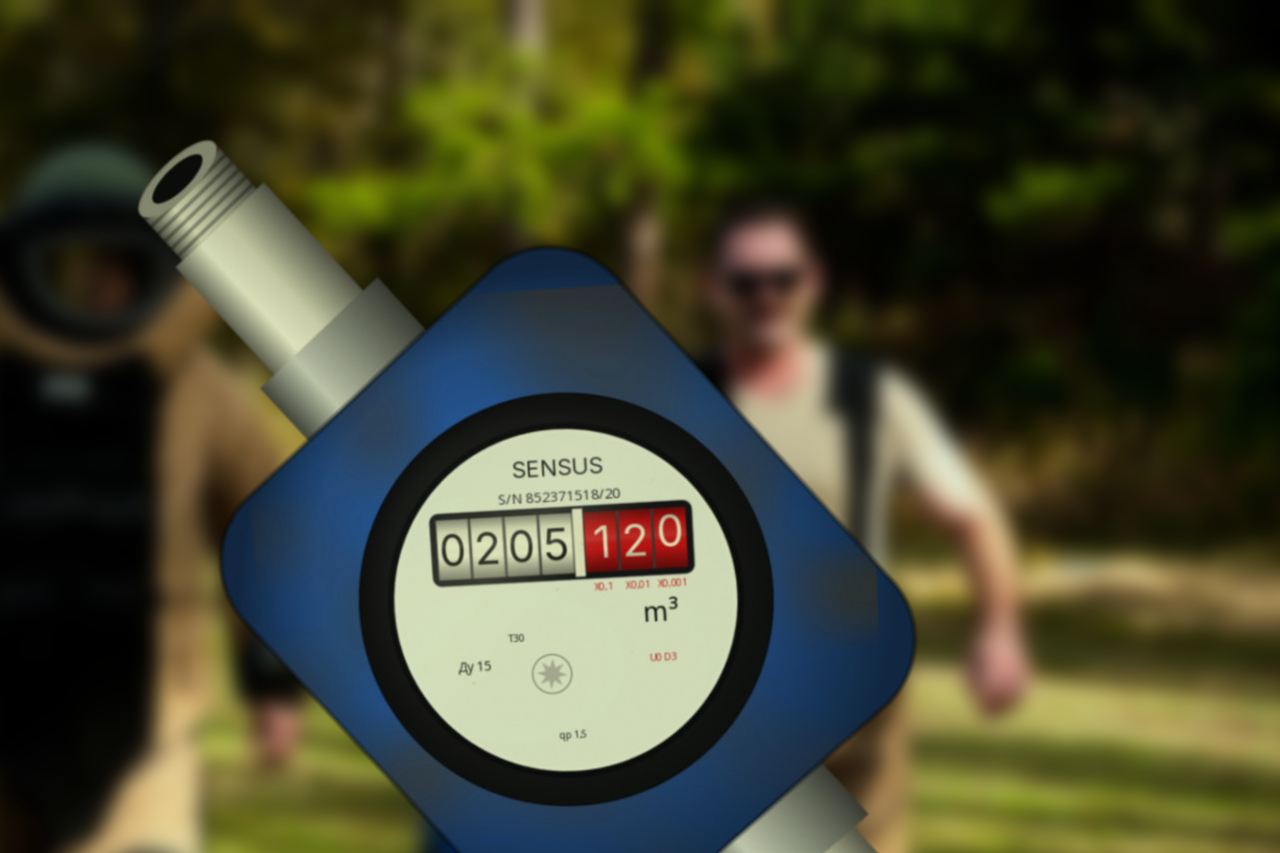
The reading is 205.120 m³
